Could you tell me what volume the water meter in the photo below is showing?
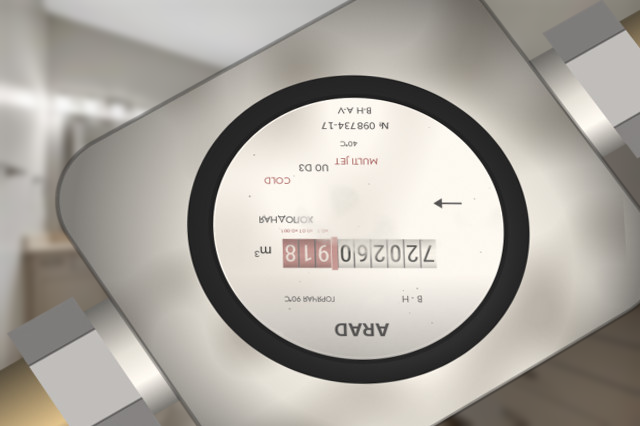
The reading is 720260.918 m³
